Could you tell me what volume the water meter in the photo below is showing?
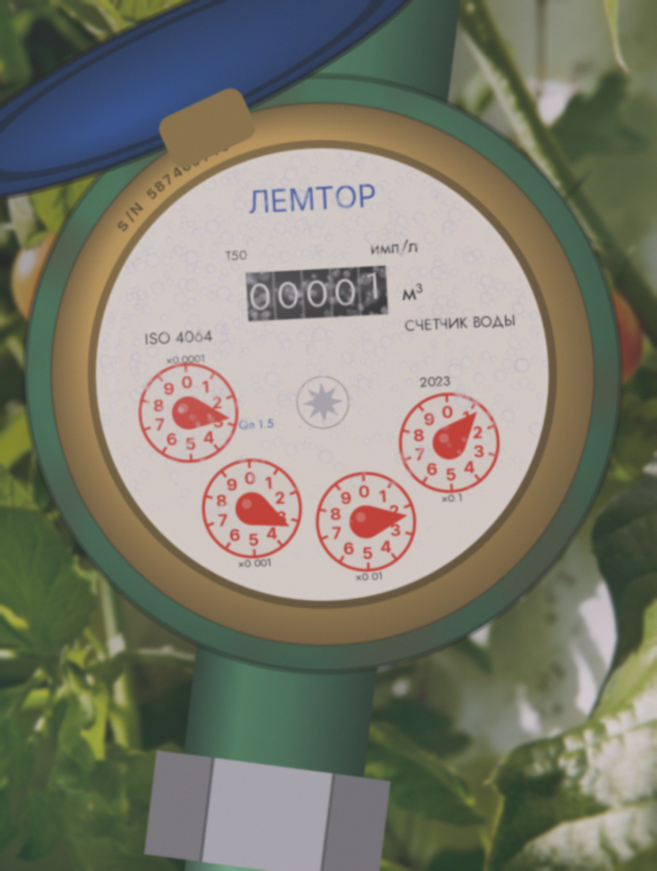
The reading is 1.1232 m³
